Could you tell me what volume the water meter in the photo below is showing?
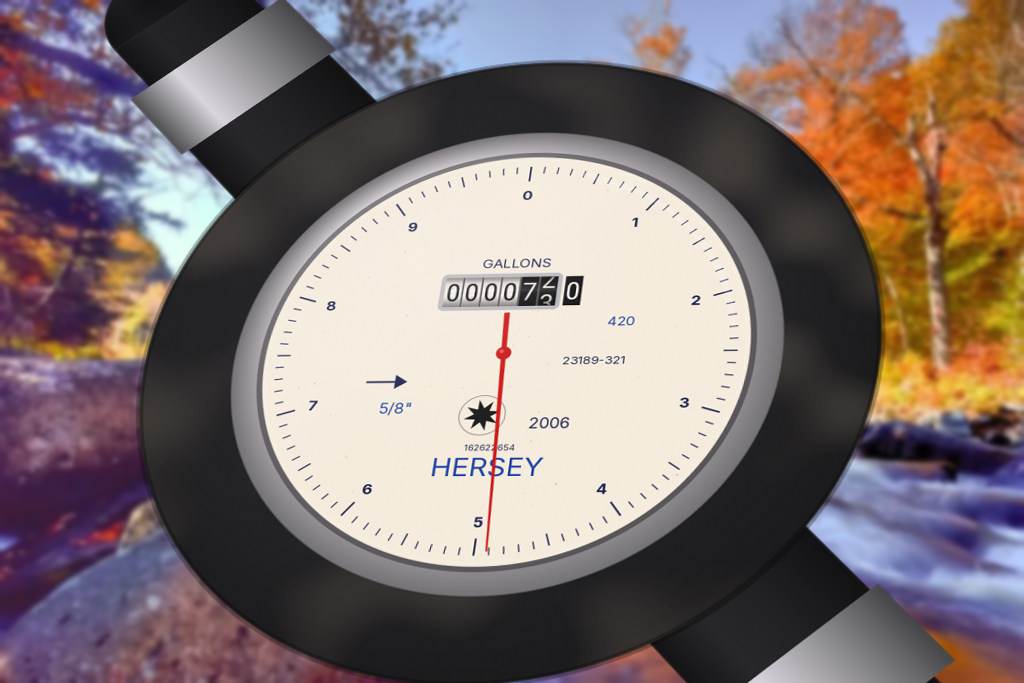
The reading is 724.9 gal
